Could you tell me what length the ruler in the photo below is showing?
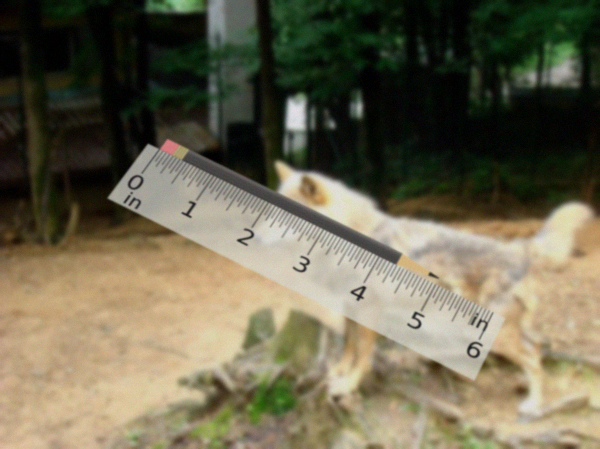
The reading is 5 in
